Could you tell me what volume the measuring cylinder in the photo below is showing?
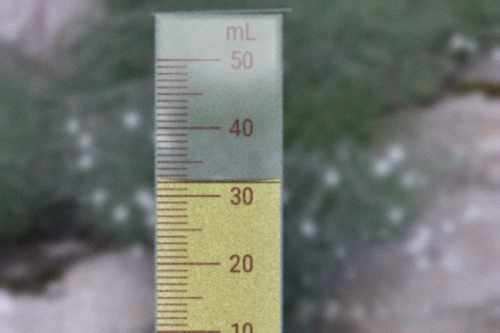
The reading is 32 mL
